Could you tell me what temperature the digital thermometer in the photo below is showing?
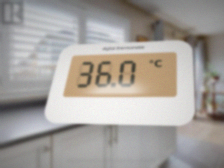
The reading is 36.0 °C
